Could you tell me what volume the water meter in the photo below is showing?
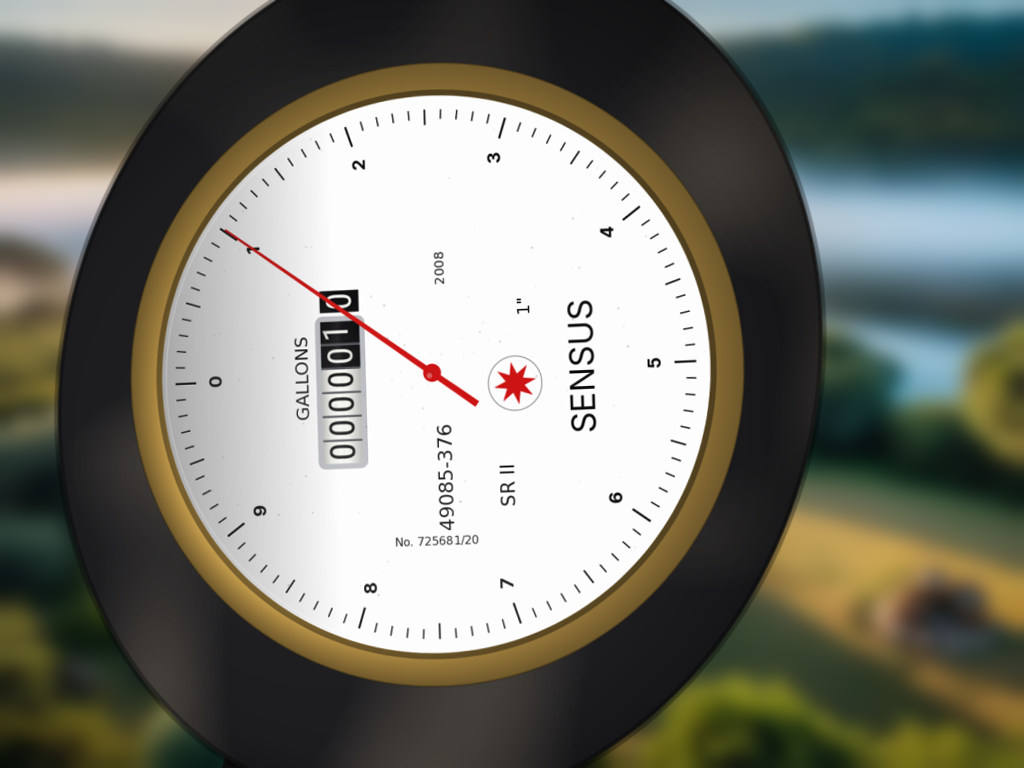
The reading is 11.0 gal
